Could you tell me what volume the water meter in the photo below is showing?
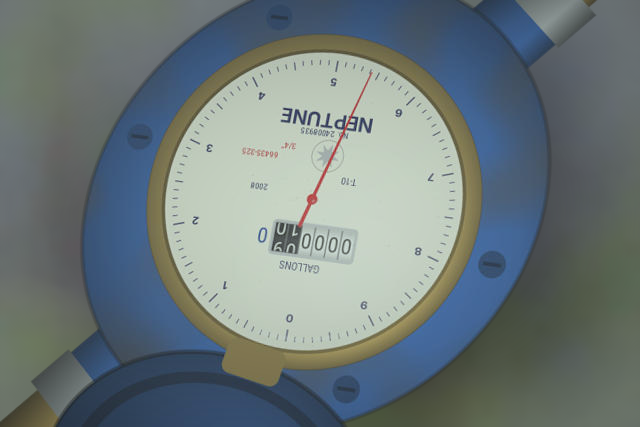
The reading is 95.4 gal
